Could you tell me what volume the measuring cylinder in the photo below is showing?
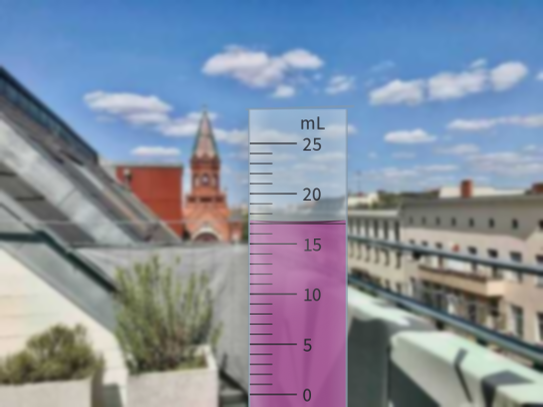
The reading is 17 mL
